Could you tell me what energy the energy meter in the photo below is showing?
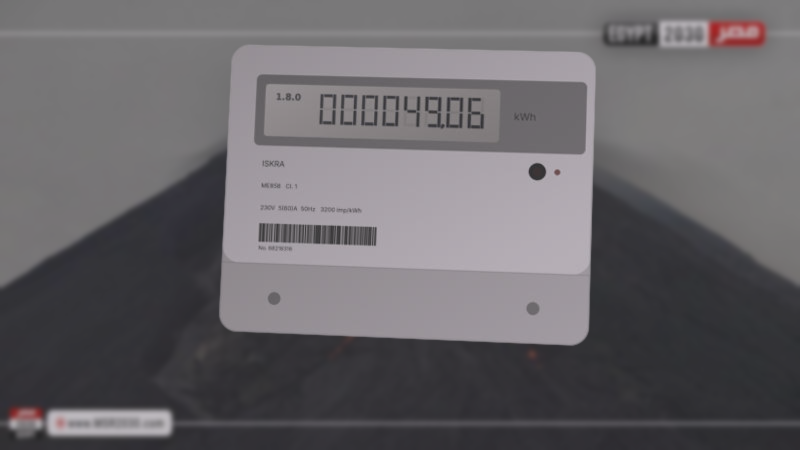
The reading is 49.06 kWh
